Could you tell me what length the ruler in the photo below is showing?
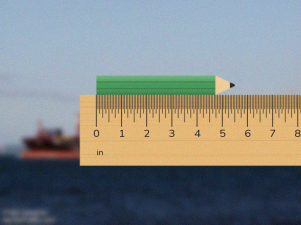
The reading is 5.5 in
